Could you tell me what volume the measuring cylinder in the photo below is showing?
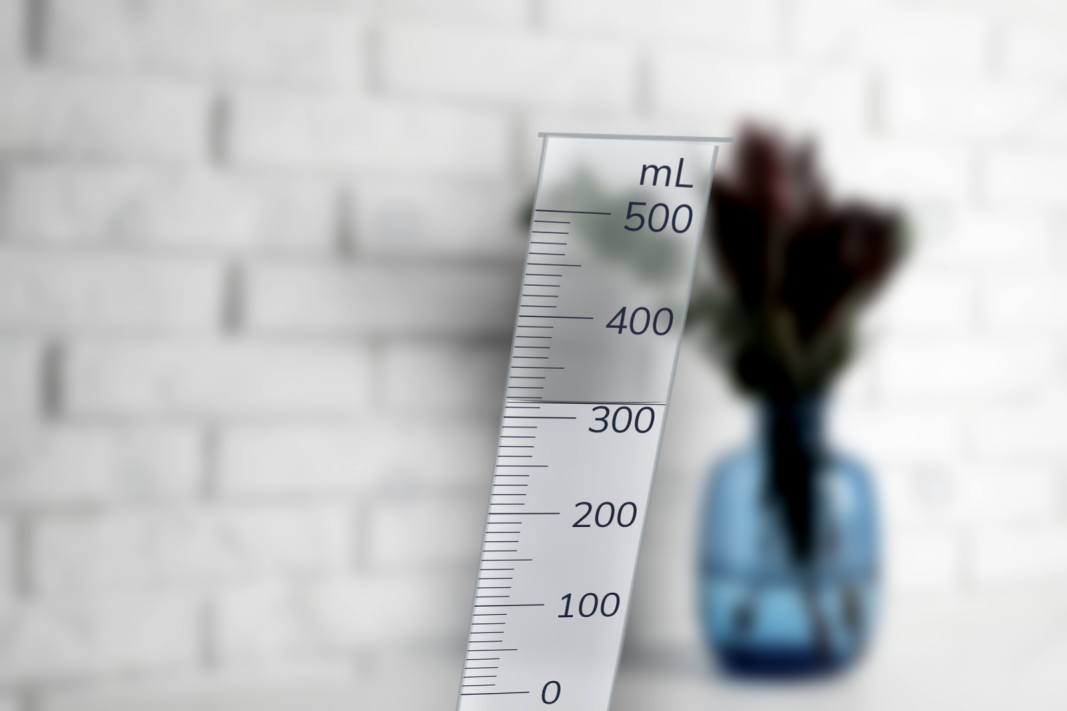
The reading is 315 mL
